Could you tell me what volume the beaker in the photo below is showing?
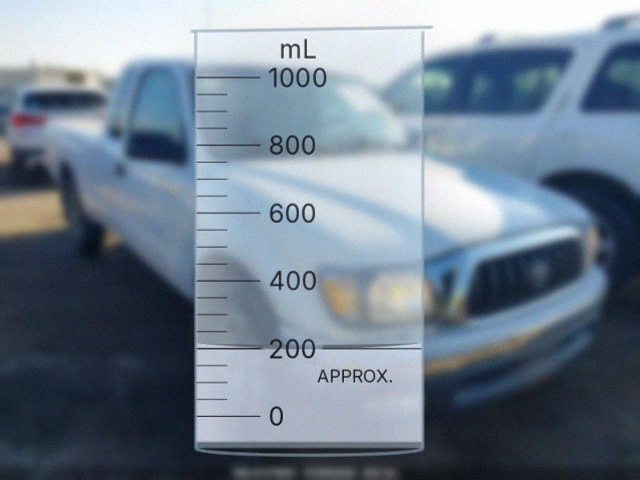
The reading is 200 mL
